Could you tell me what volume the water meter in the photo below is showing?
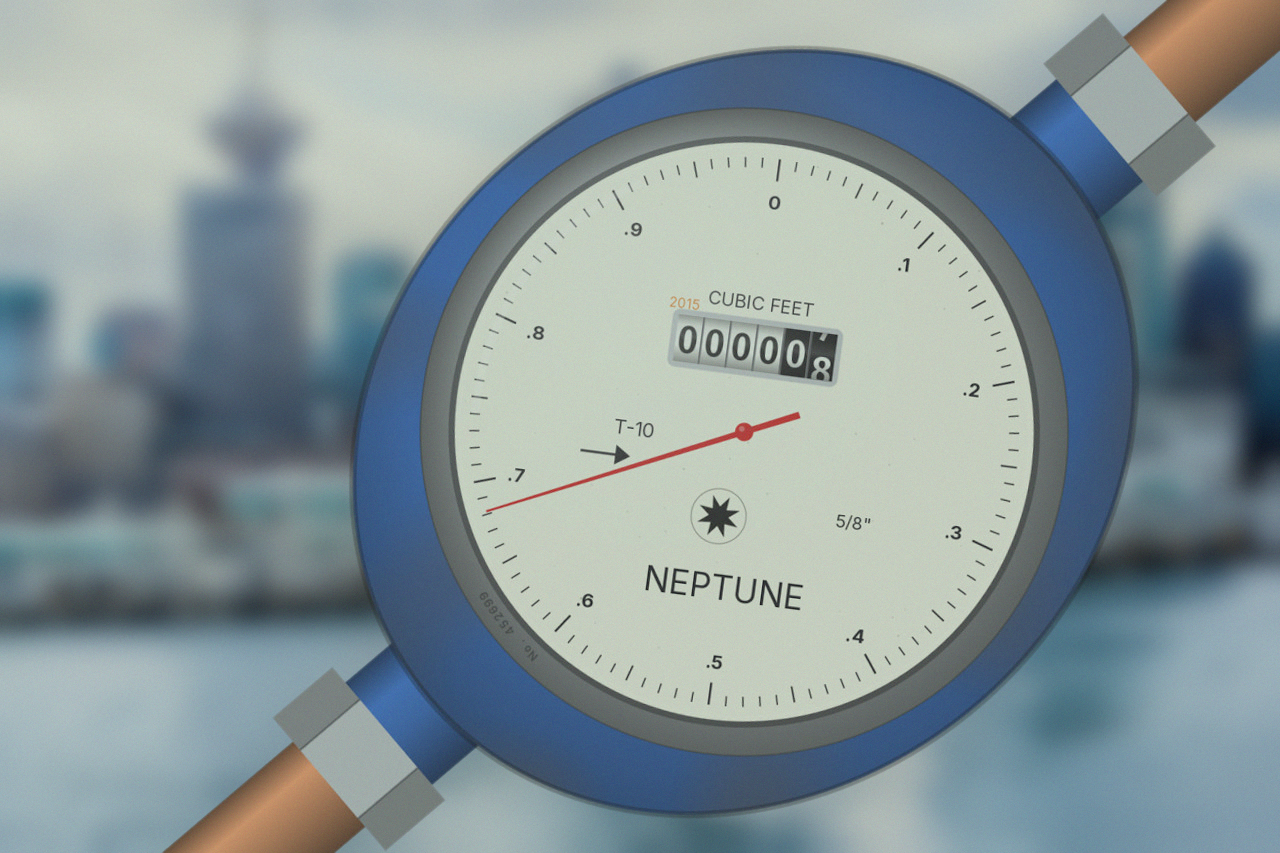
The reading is 7.68 ft³
